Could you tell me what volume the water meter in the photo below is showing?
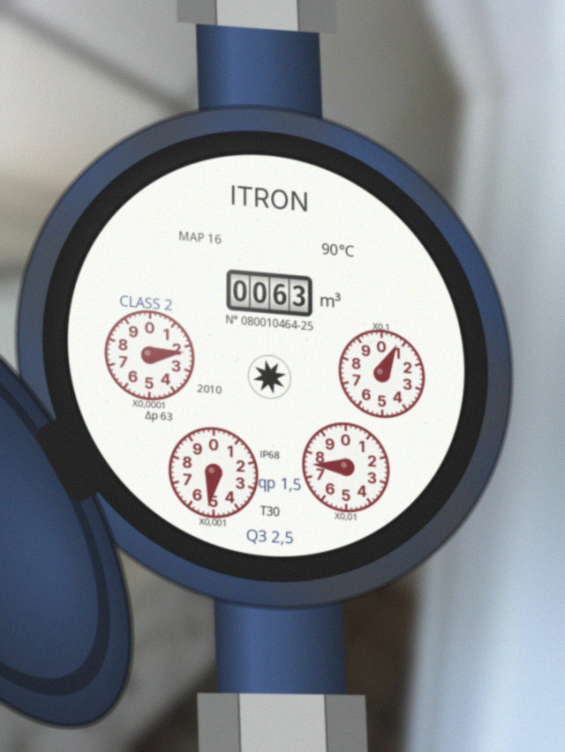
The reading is 63.0752 m³
